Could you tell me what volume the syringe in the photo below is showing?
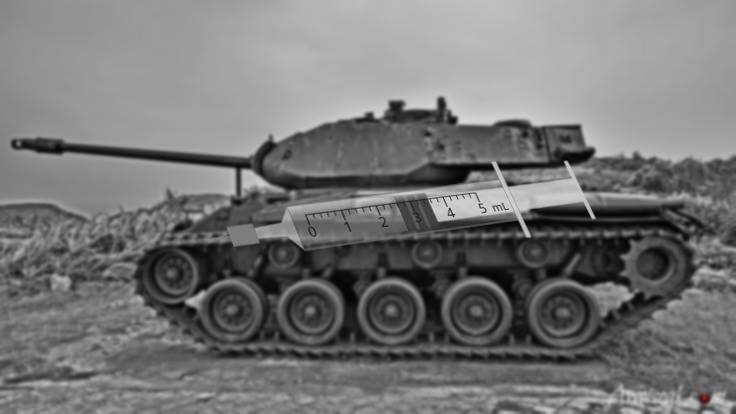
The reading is 2.6 mL
